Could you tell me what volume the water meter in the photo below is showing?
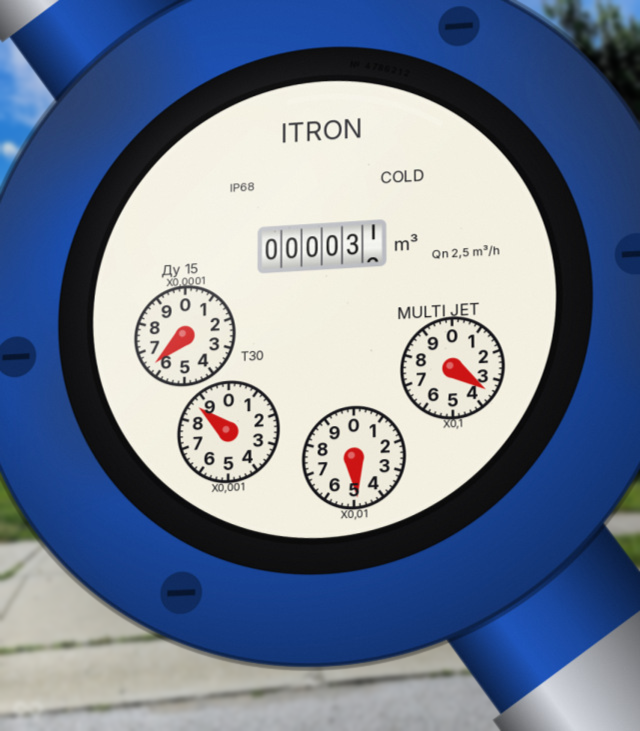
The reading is 31.3486 m³
